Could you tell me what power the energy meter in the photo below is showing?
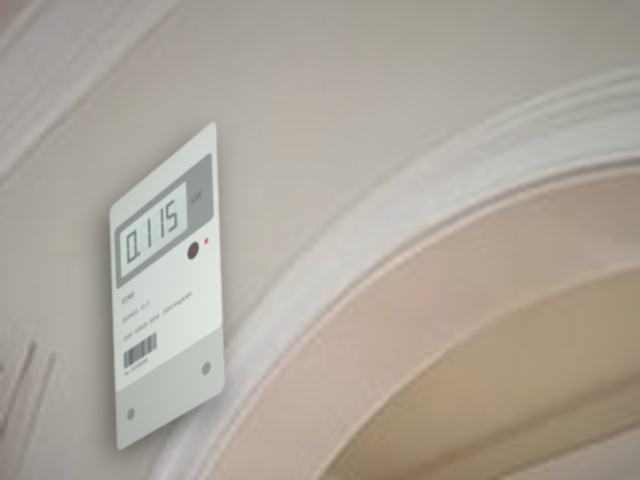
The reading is 0.115 kW
